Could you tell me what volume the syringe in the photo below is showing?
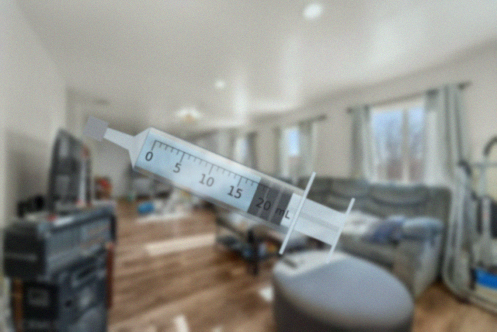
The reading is 18 mL
